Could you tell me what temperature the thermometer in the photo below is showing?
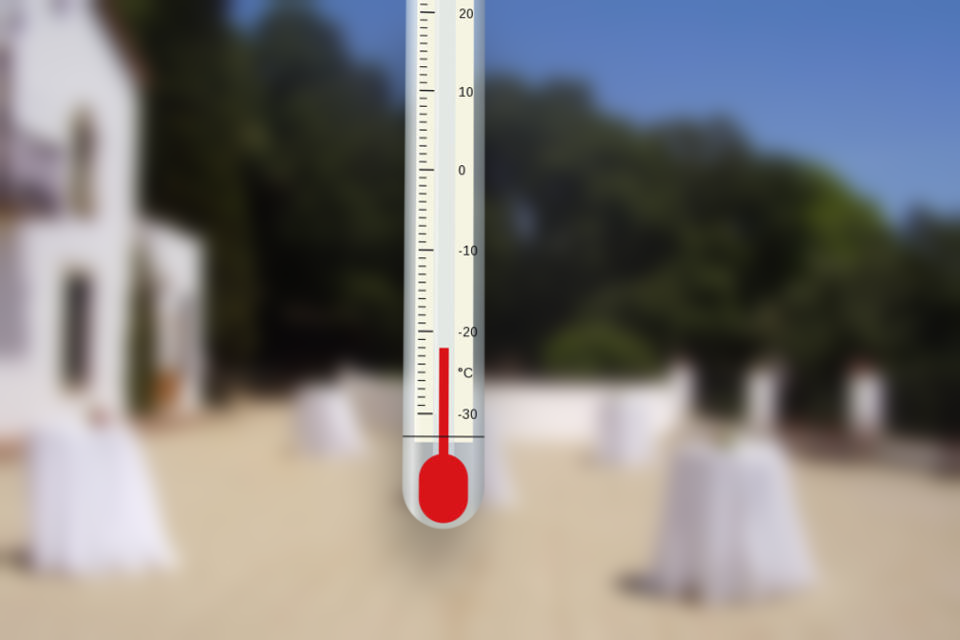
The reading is -22 °C
